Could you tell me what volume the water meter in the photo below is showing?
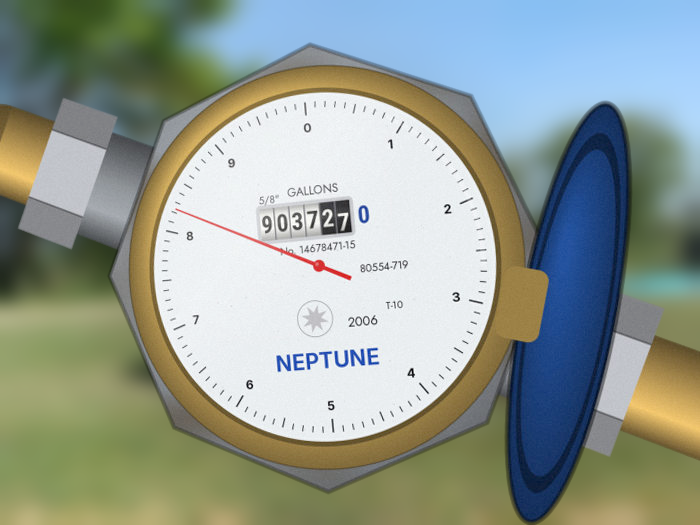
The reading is 9037268.2 gal
